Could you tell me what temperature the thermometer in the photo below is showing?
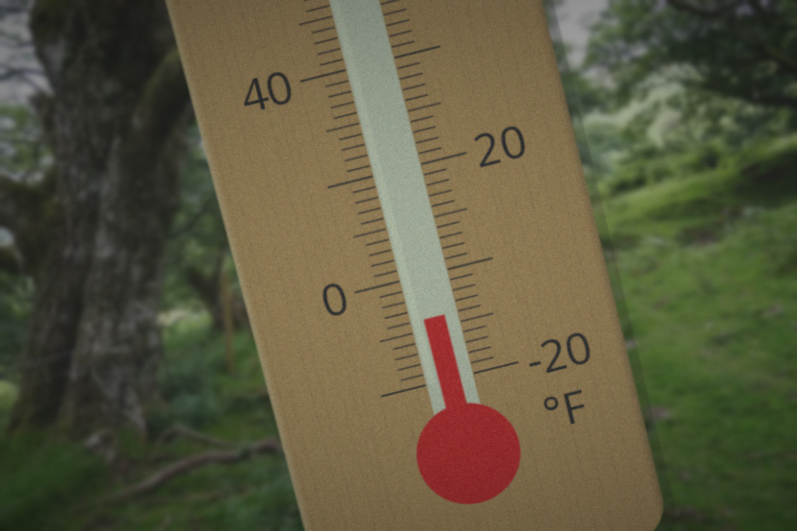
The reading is -8 °F
